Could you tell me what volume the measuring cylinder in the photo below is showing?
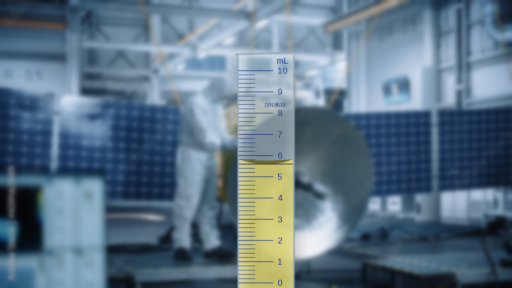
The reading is 5.6 mL
